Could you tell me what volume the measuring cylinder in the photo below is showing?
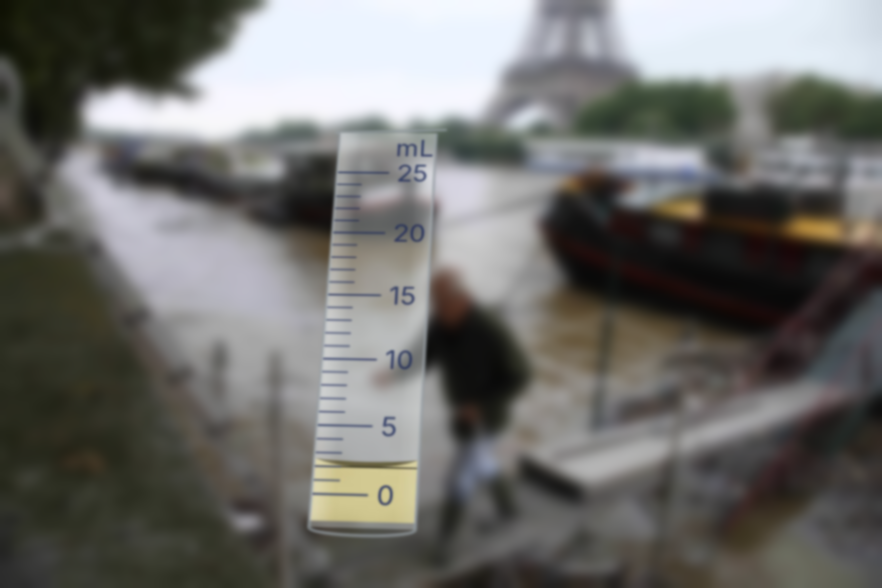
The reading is 2 mL
